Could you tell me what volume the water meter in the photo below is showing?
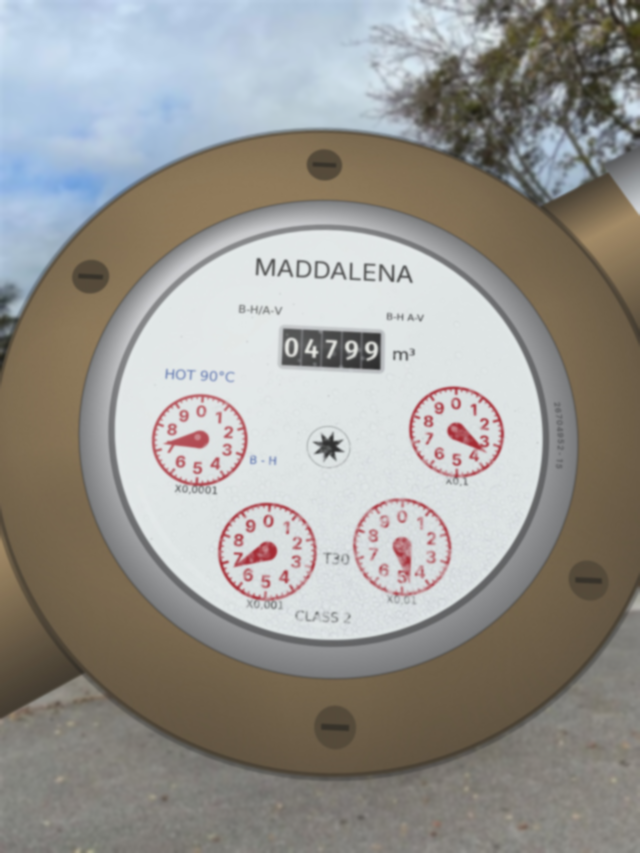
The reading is 4799.3467 m³
